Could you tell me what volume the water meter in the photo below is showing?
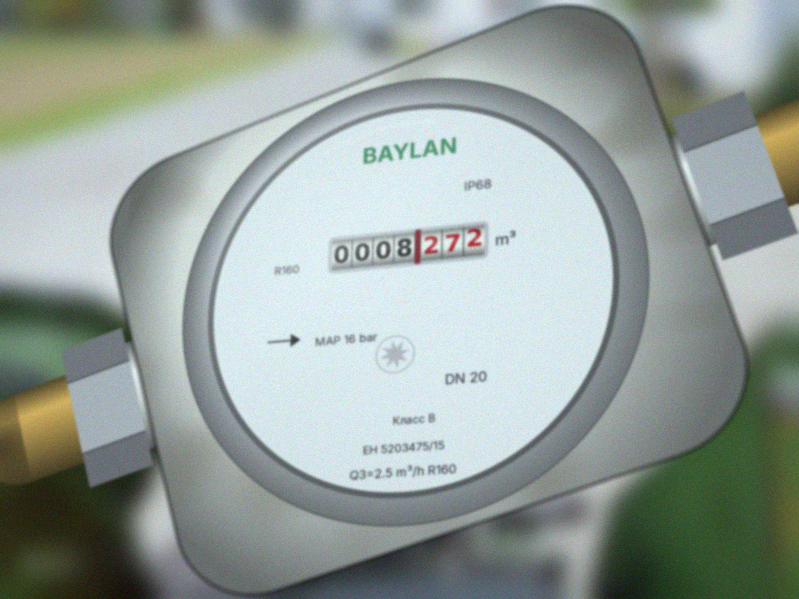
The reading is 8.272 m³
